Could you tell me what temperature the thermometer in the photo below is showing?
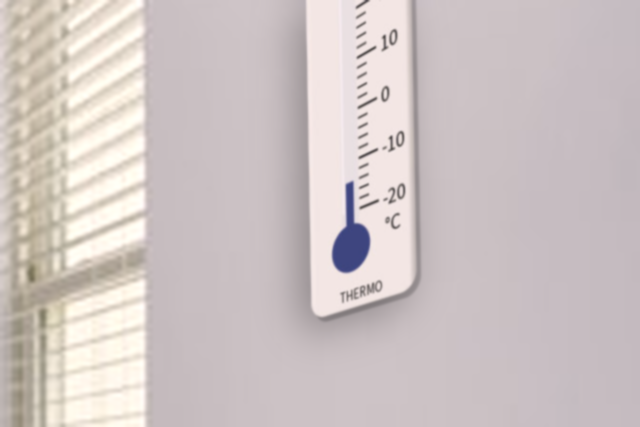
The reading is -14 °C
